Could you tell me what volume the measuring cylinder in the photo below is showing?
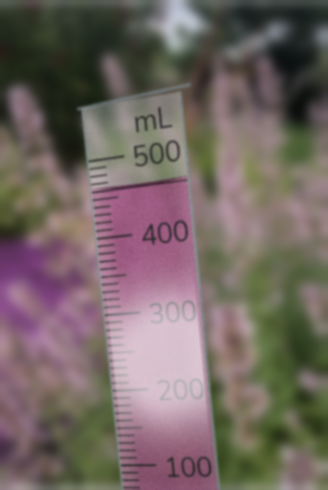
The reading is 460 mL
